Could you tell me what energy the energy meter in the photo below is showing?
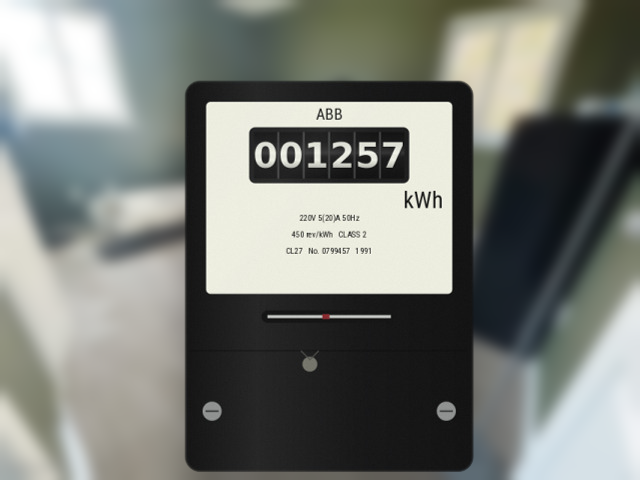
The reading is 1257 kWh
